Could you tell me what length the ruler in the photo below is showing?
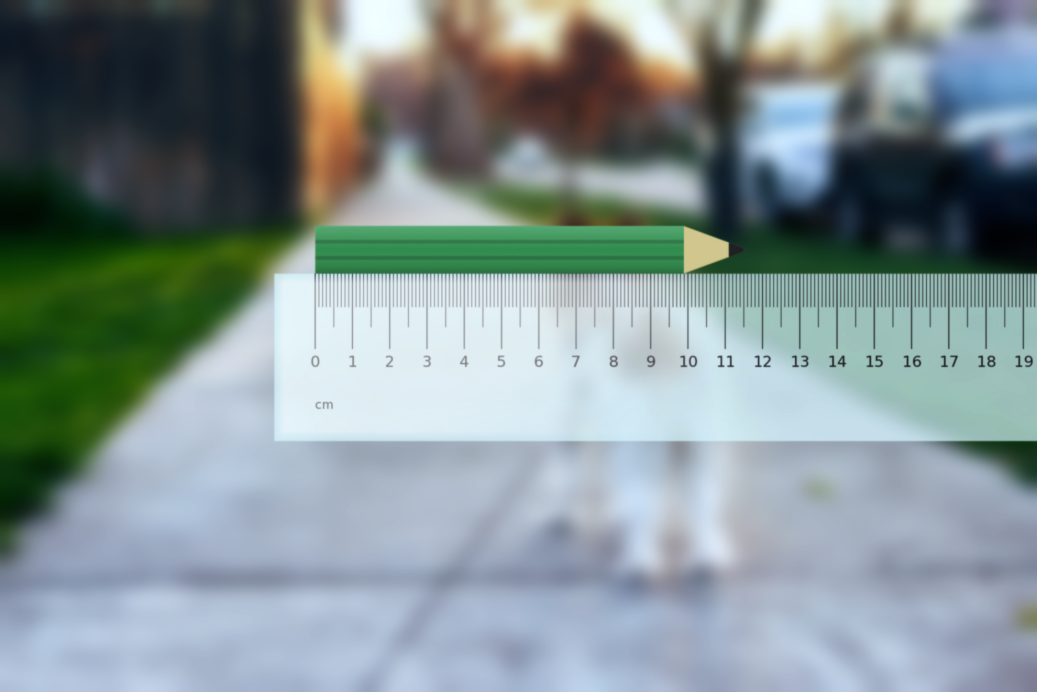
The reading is 11.5 cm
